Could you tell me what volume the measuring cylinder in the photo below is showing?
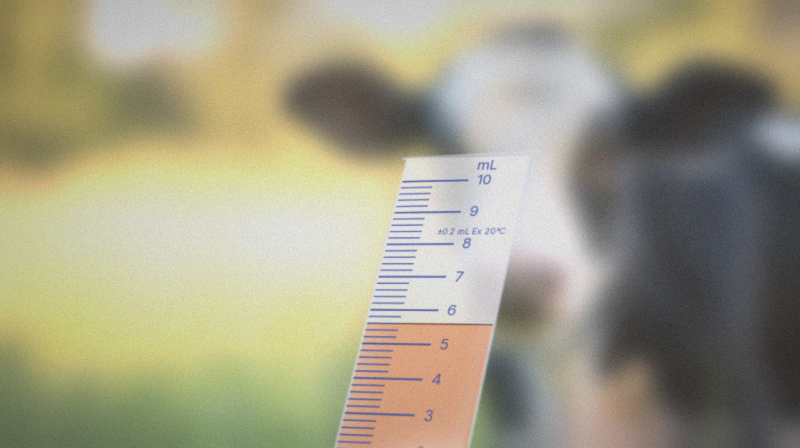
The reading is 5.6 mL
